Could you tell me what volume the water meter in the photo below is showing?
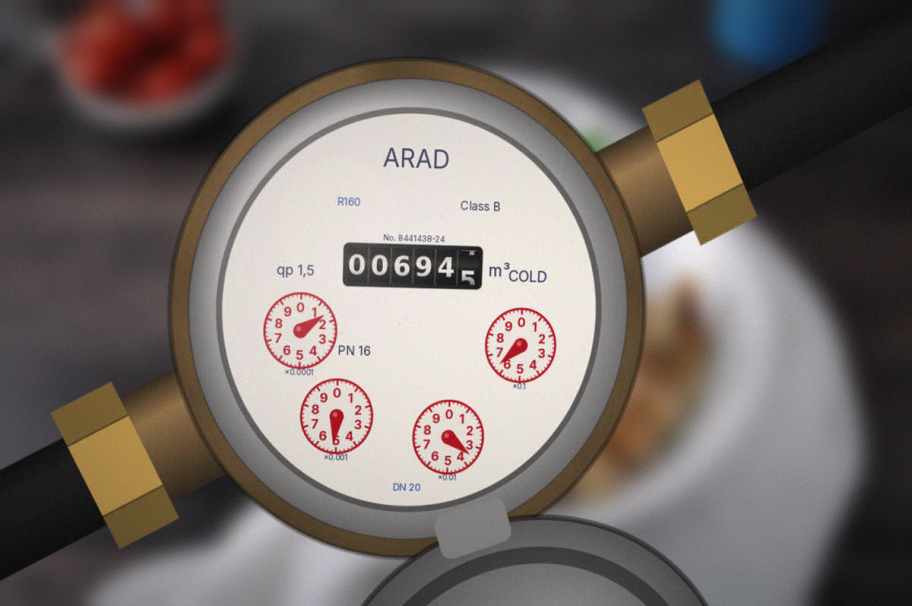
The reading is 6944.6351 m³
